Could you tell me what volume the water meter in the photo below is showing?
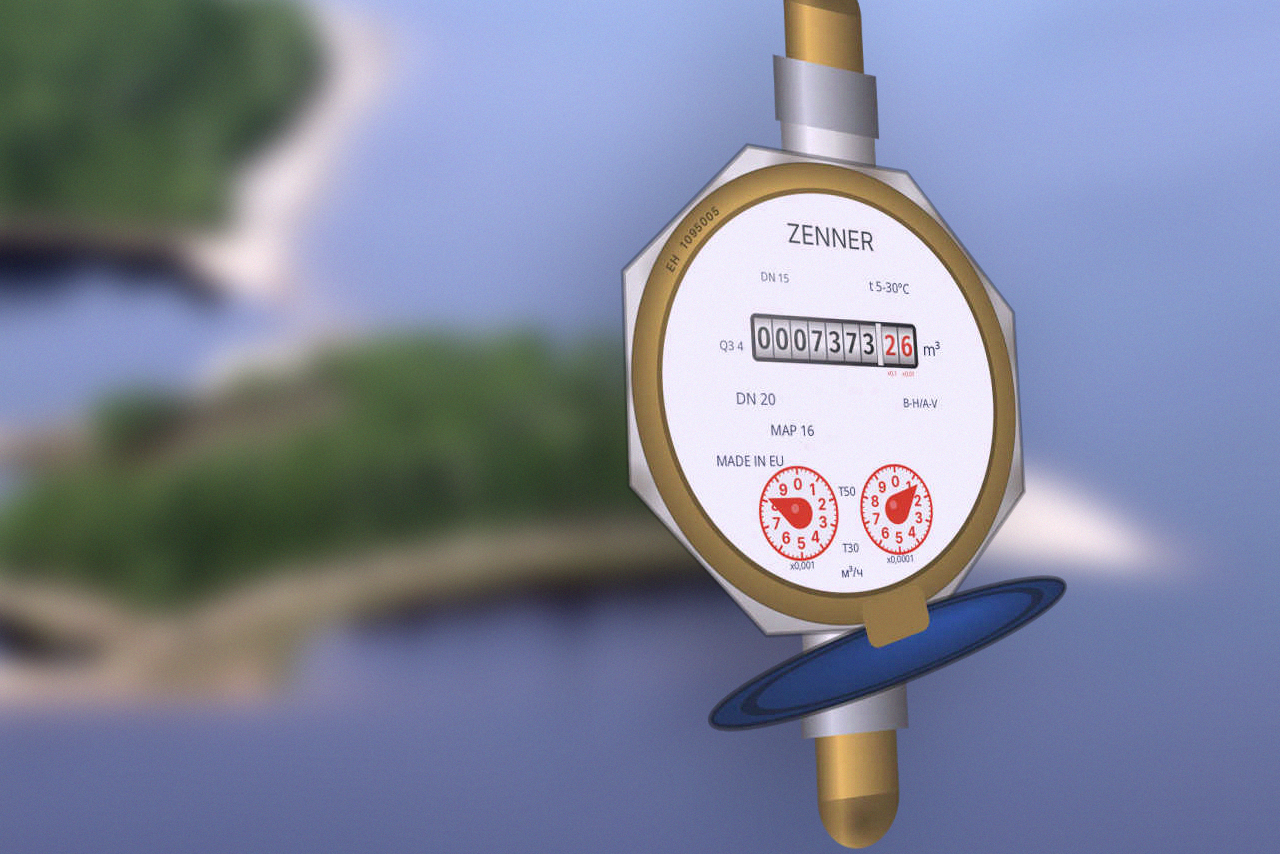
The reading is 7373.2681 m³
